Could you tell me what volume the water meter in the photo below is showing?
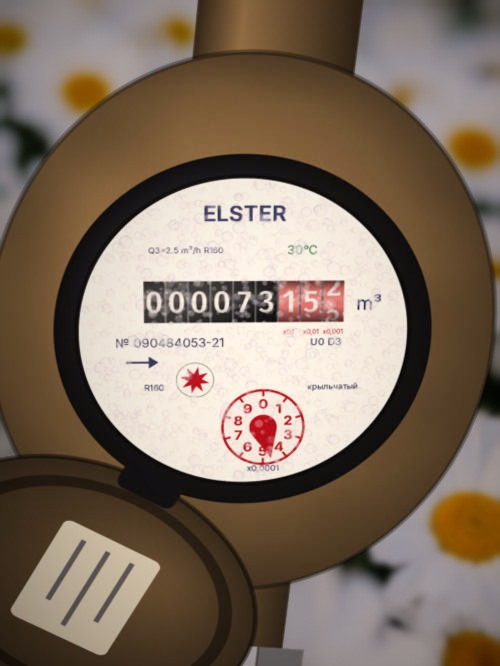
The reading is 73.1524 m³
